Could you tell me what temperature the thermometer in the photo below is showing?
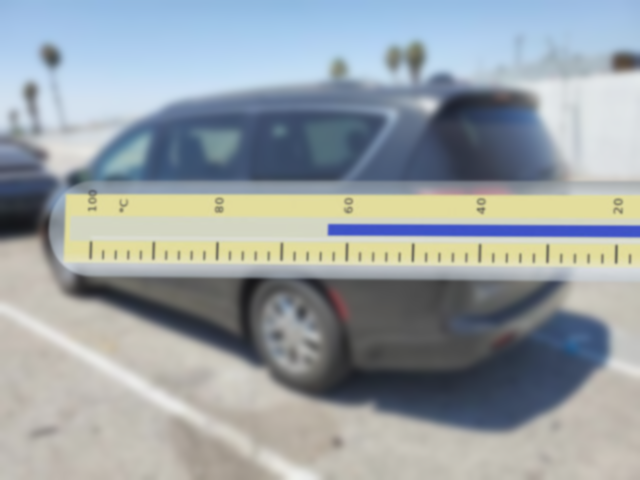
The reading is 63 °C
